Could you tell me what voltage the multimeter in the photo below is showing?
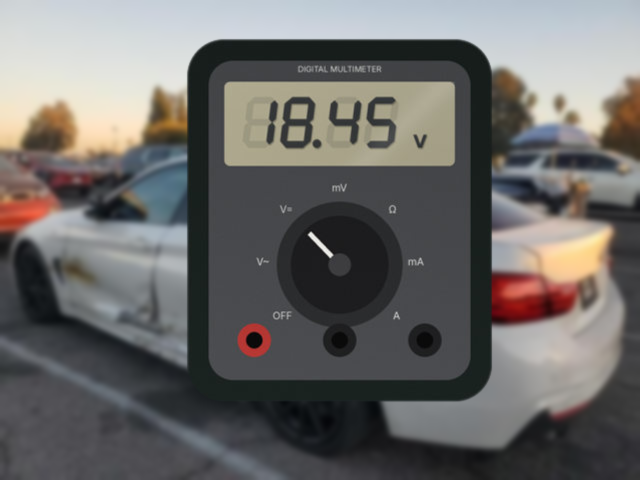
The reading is 18.45 V
